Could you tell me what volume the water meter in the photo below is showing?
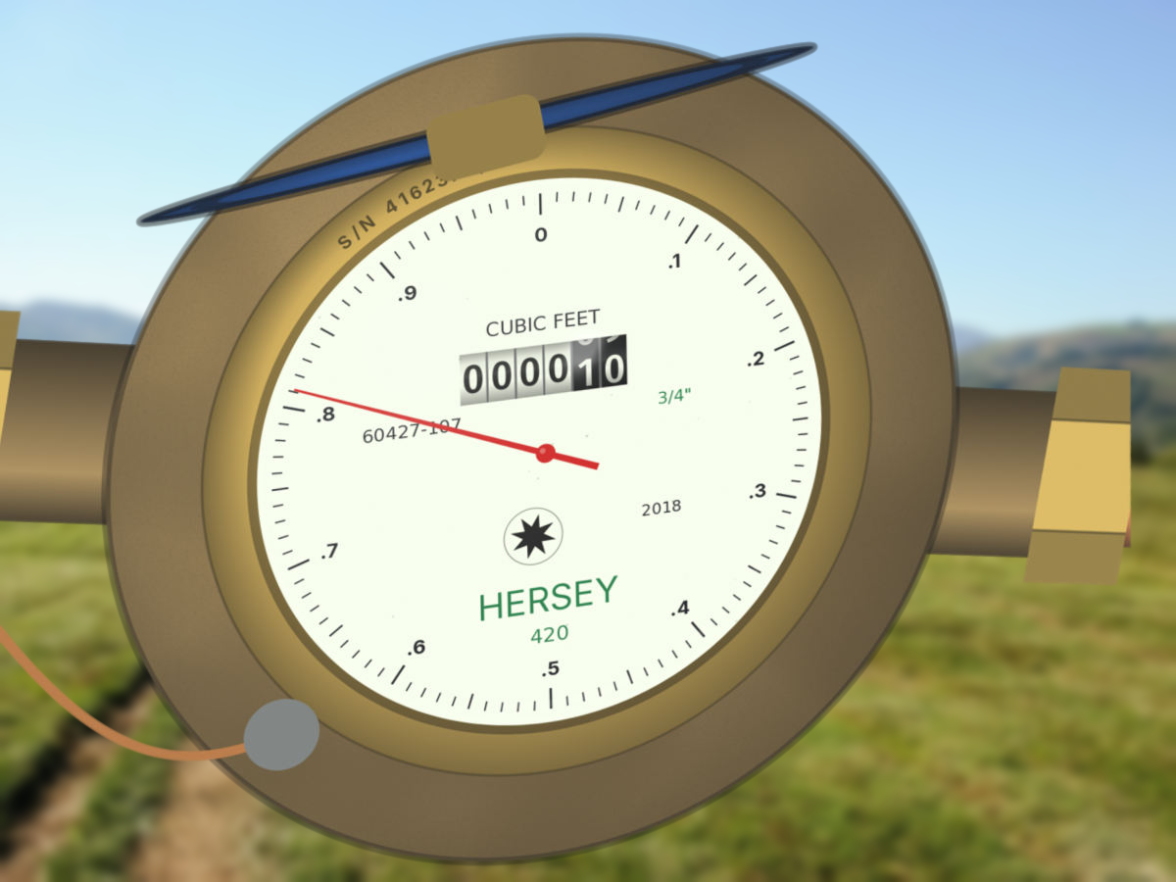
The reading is 9.81 ft³
